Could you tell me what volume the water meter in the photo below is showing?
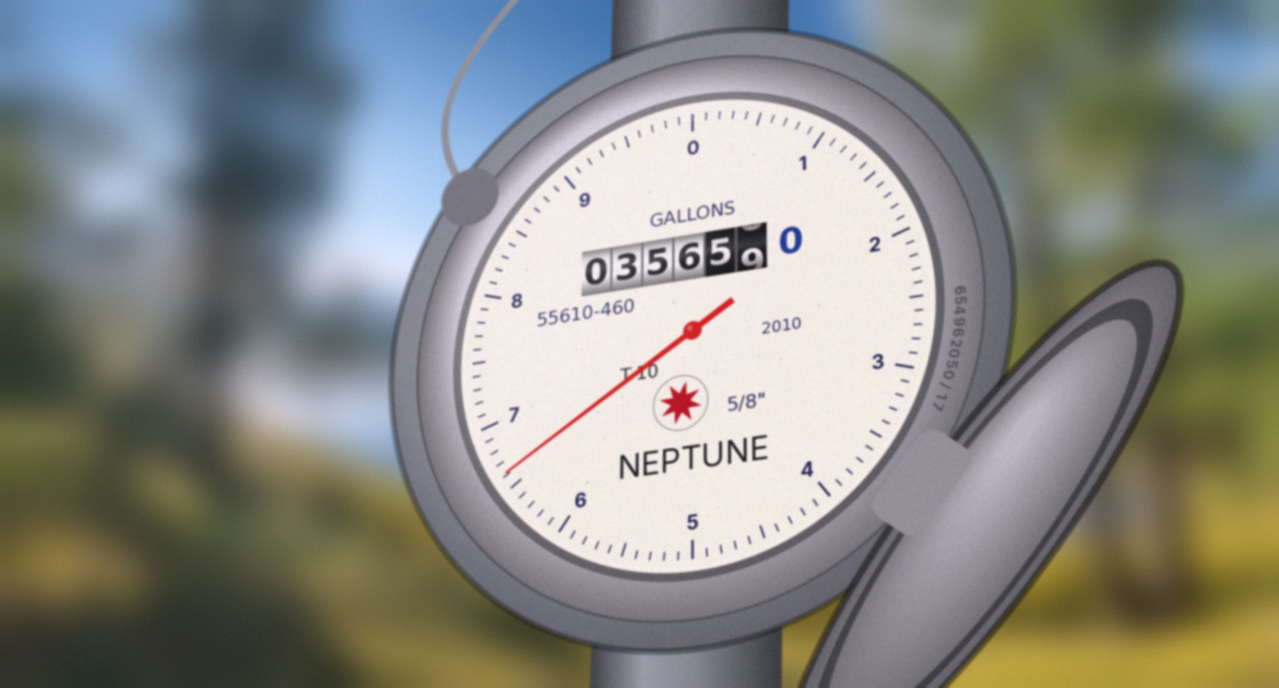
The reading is 356586.6 gal
